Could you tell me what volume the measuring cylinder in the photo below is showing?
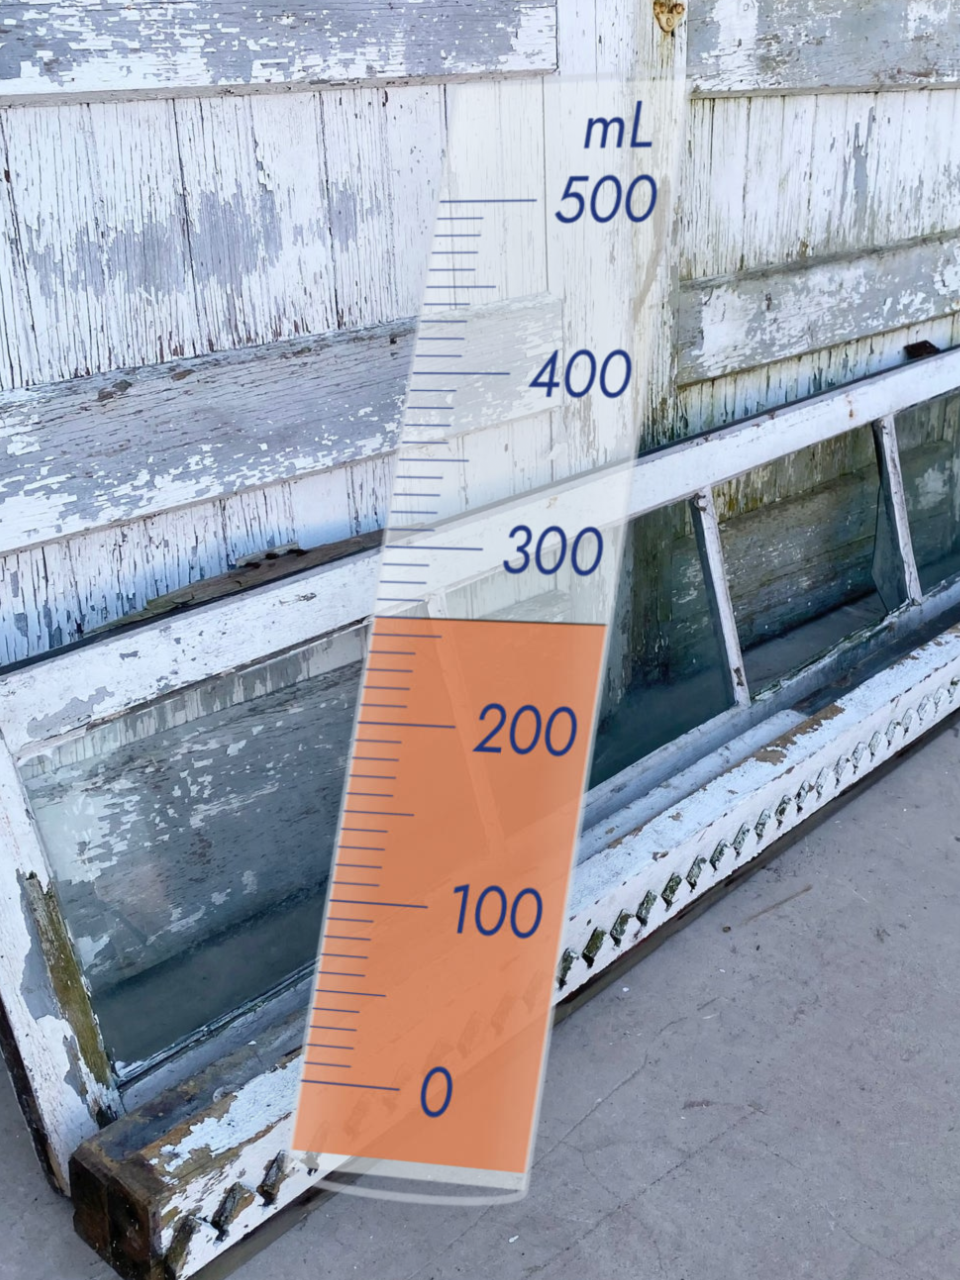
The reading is 260 mL
